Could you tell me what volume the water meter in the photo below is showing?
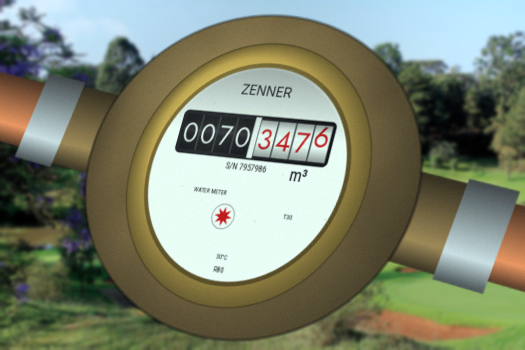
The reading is 70.3476 m³
